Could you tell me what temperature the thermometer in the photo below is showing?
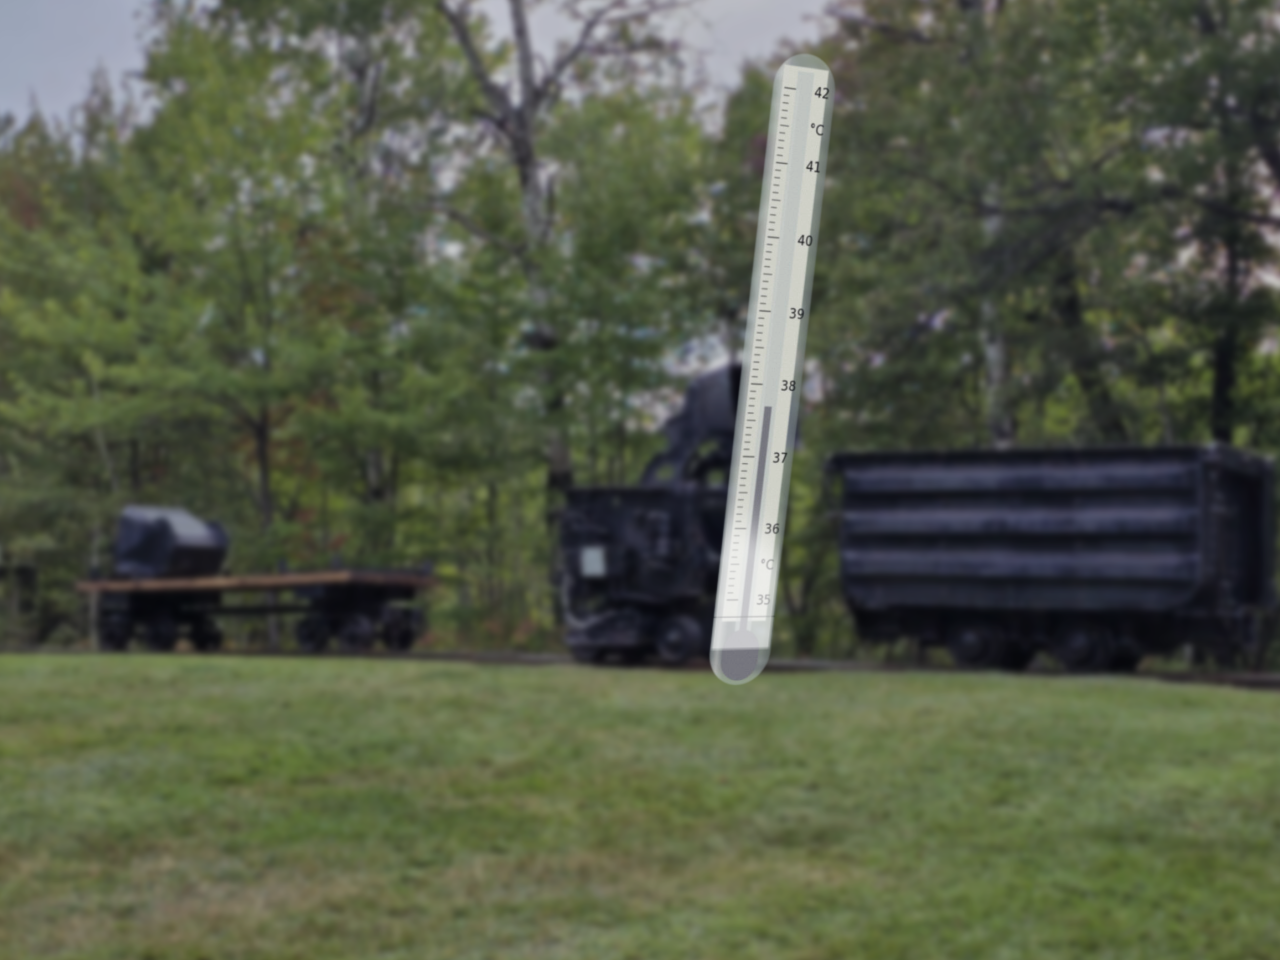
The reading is 37.7 °C
